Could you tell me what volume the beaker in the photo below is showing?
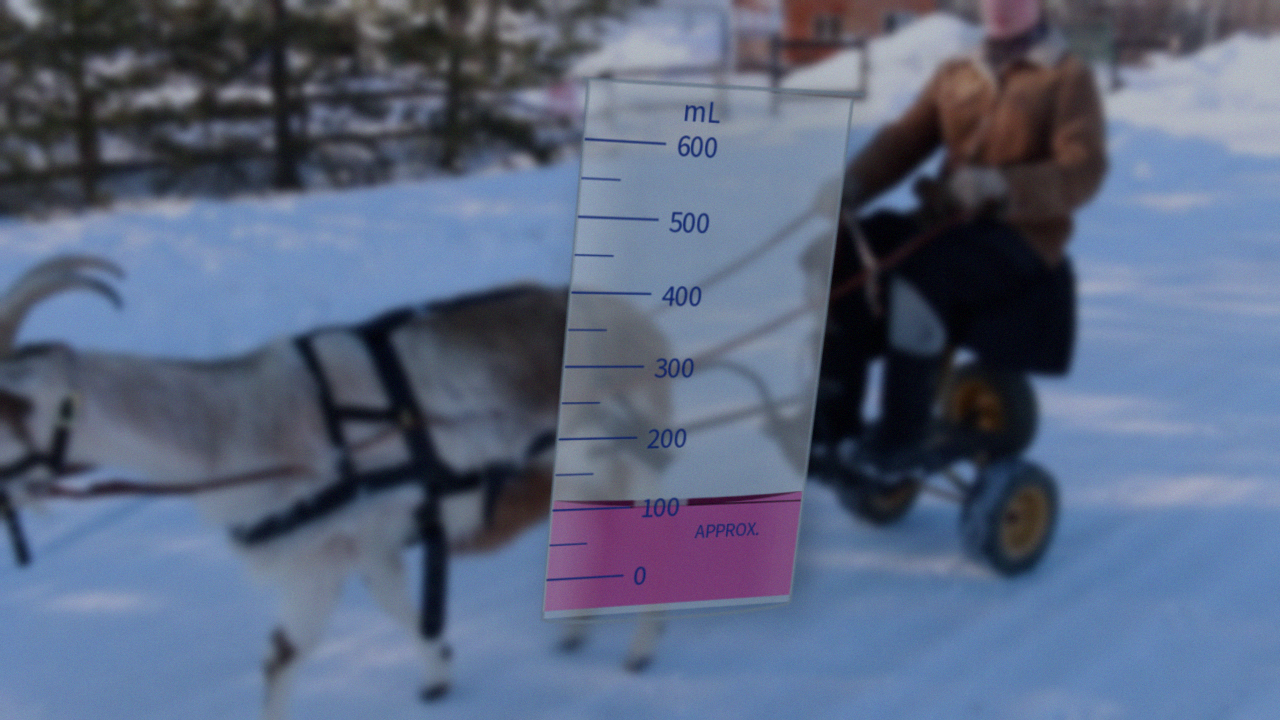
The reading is 100 mL
